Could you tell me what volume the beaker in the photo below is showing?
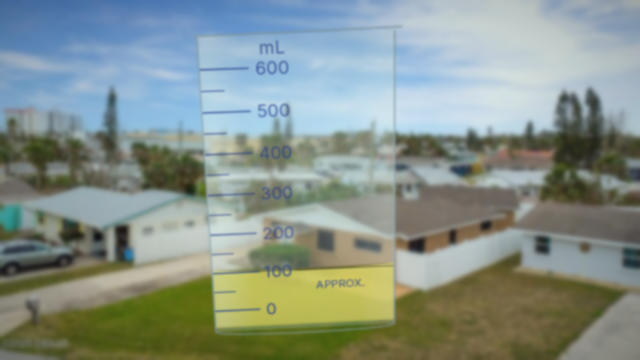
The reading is 100 mL
